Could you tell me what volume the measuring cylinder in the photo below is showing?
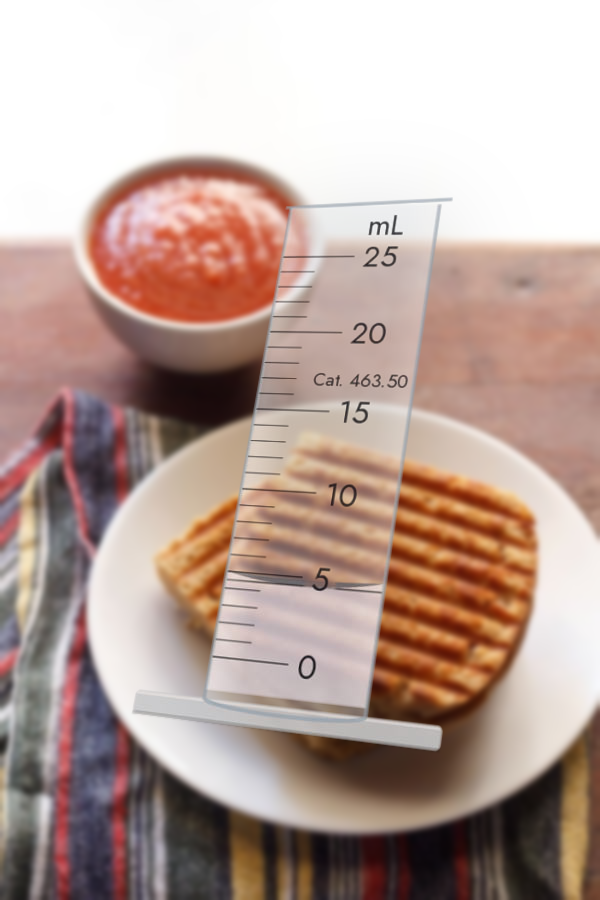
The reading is 4.5 mL
